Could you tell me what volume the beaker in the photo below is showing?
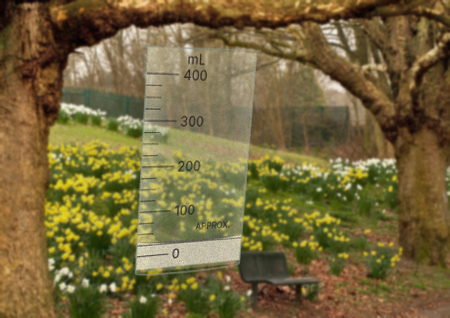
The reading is 25 mL
